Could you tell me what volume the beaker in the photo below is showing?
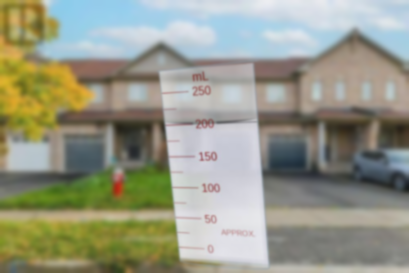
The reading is 200 mL
